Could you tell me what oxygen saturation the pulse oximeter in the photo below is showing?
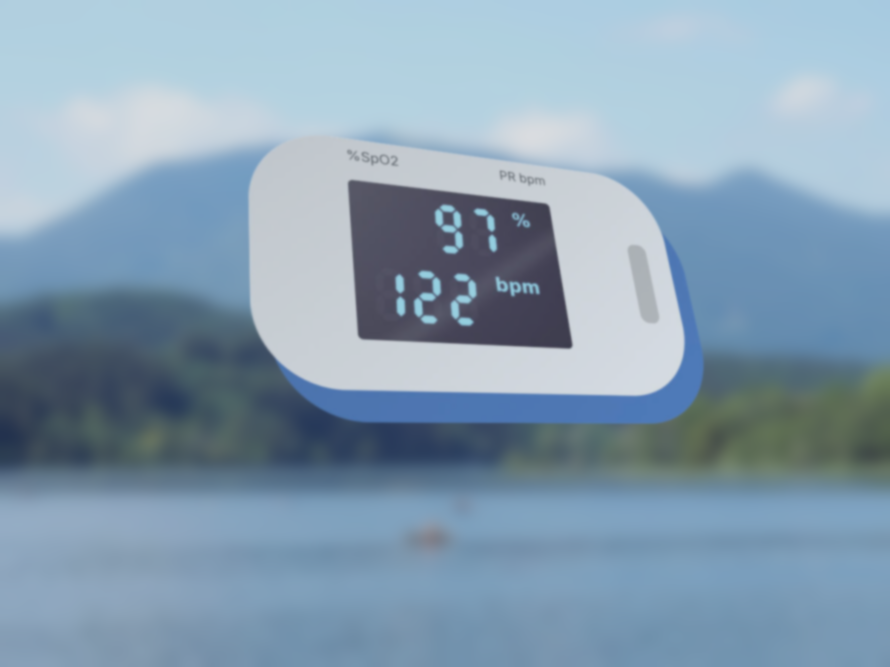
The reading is 97 %
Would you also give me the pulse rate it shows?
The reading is 122 bpm
